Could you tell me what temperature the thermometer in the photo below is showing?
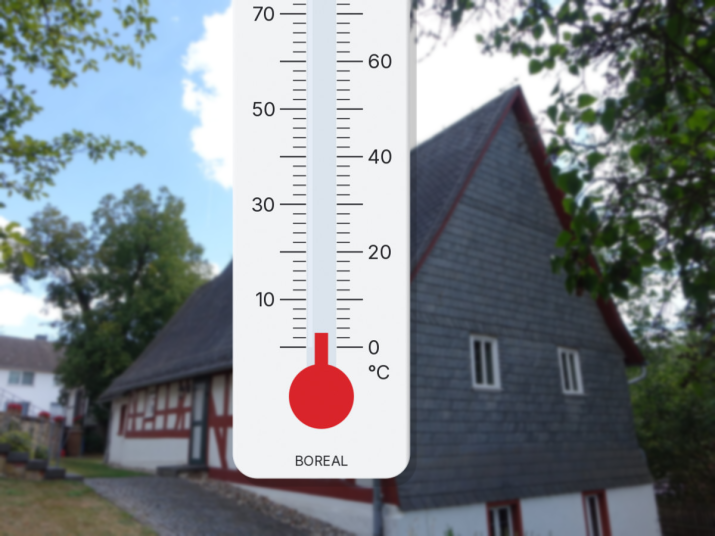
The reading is 3 °C
